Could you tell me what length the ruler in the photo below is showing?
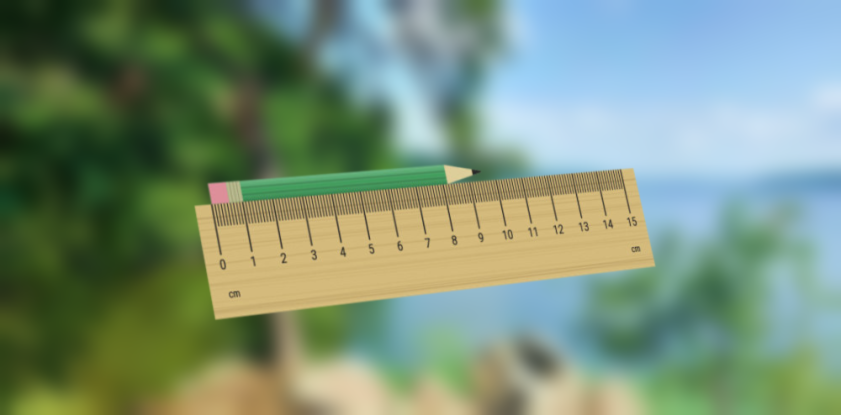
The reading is 9.5 cm
